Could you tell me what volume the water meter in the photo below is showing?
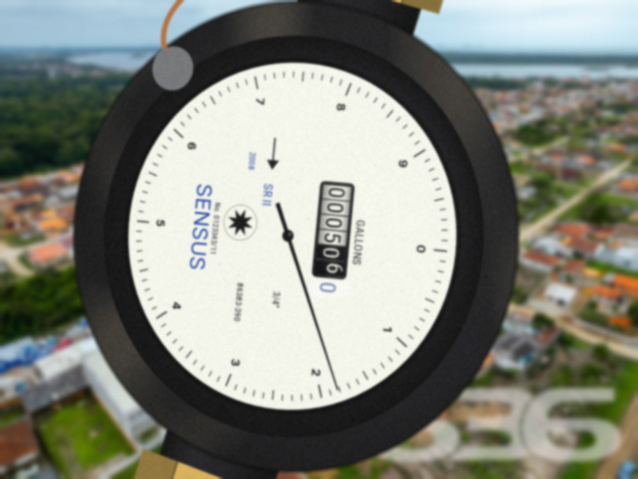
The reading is 5061.8 gal
